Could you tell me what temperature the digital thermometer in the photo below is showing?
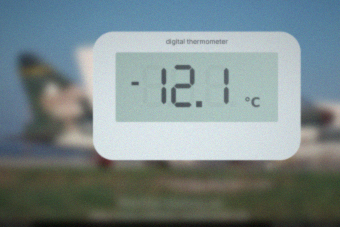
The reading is -12.1 °C
